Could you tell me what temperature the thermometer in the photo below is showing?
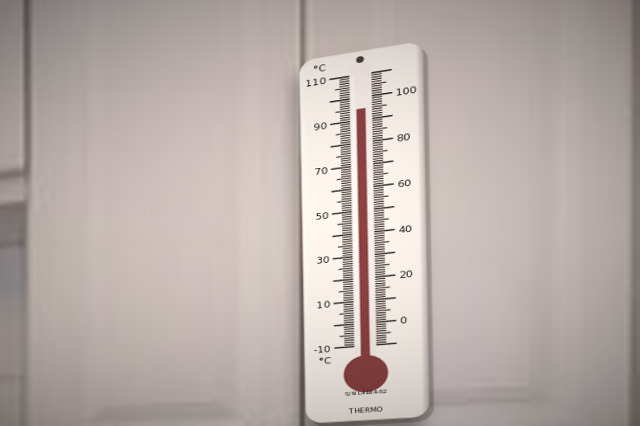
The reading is 95 °C
